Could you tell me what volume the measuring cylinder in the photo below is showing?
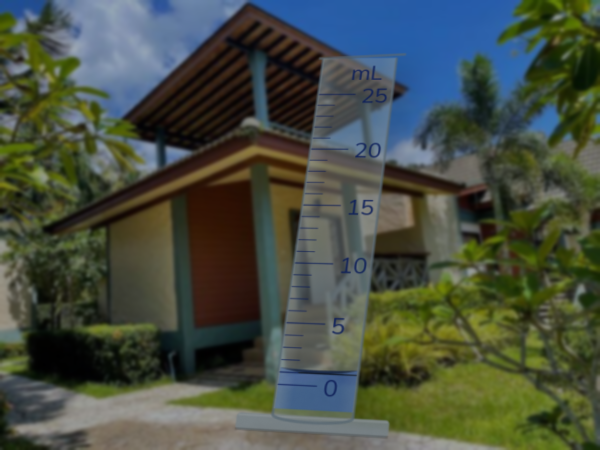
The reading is 1 mL
